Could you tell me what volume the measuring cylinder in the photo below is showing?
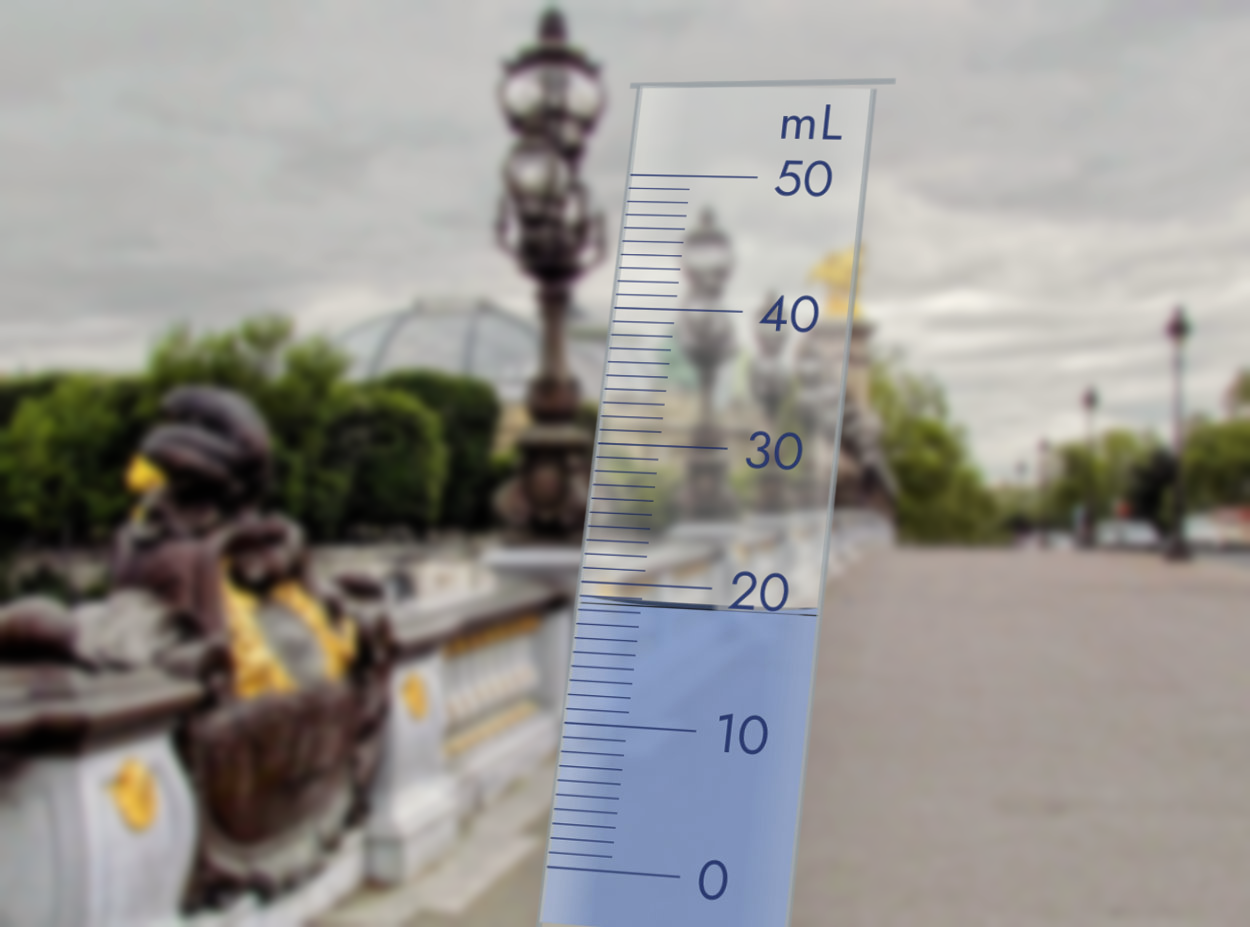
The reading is 18.5 mL
